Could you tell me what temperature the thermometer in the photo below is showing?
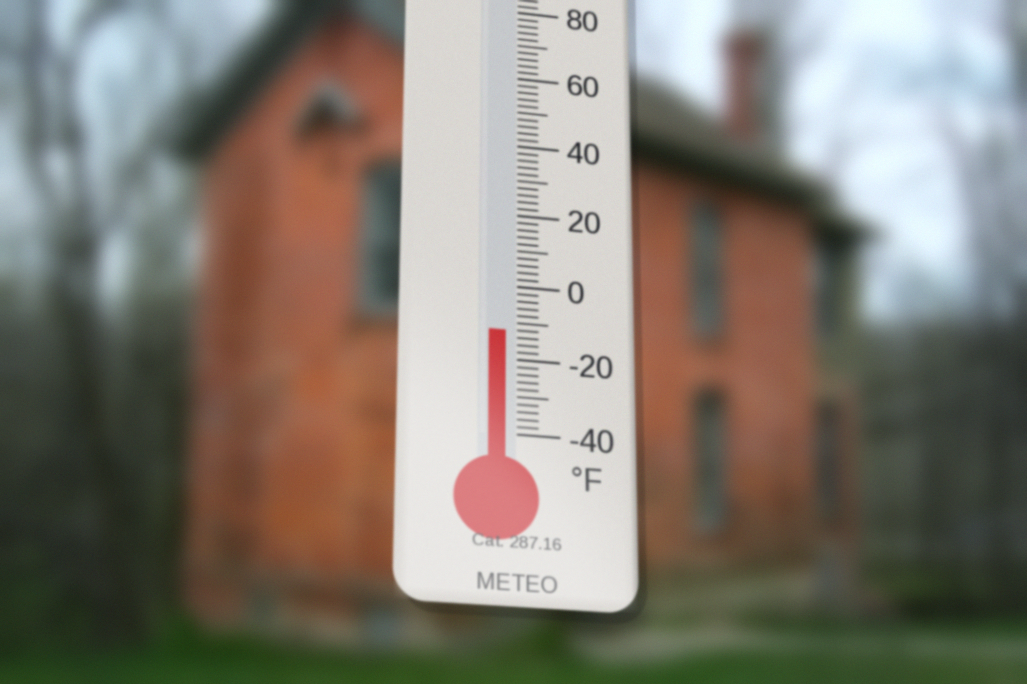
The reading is -12 °F
